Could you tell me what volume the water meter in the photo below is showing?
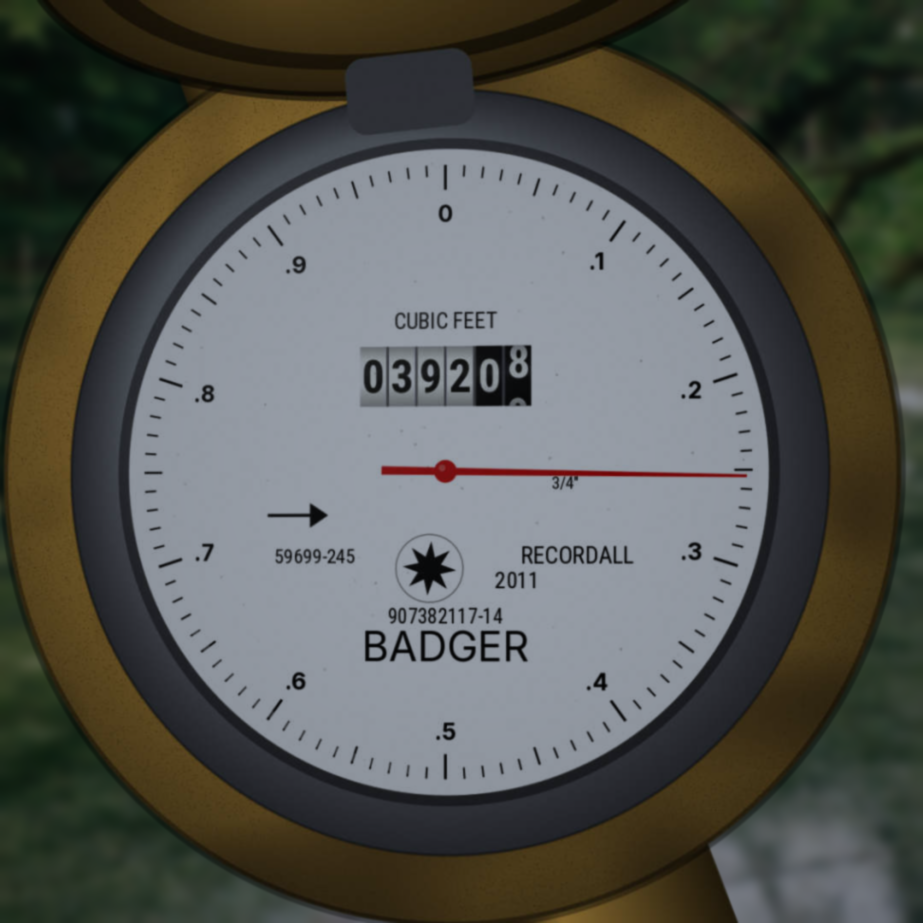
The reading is 39208.25 ft³
